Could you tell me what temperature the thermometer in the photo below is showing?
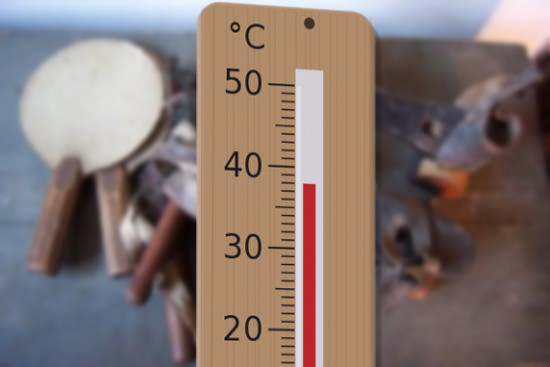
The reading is 38 °C
